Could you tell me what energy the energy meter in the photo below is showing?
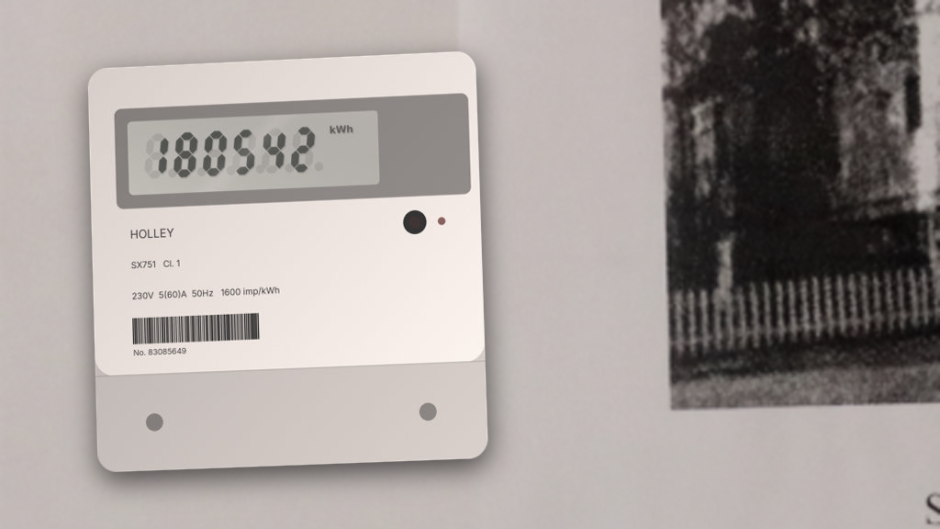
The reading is 180542 kWh
